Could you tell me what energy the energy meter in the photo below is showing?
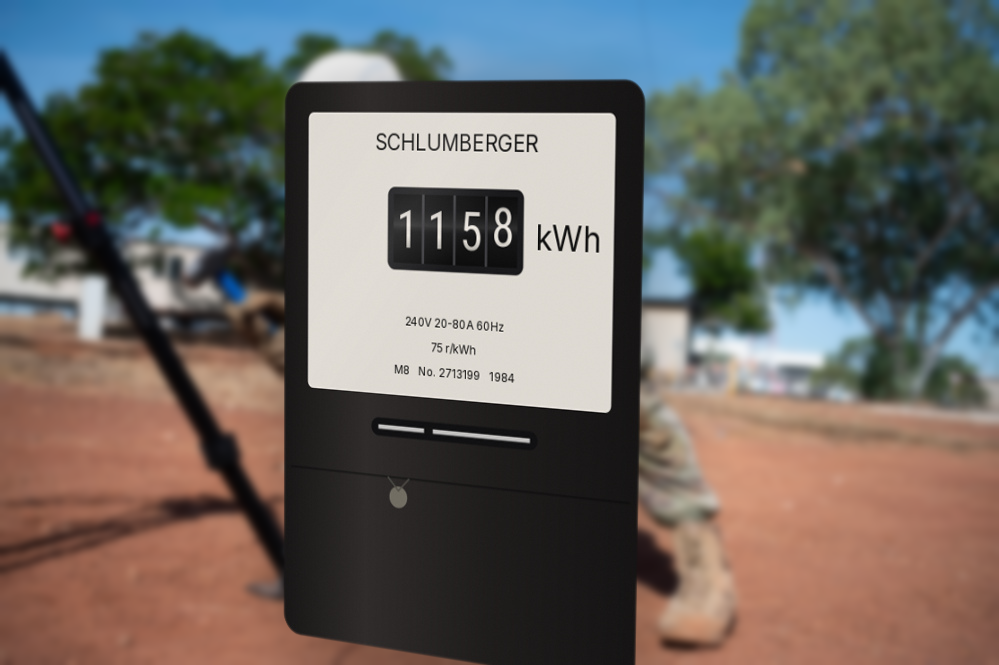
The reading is 1158 kWh
